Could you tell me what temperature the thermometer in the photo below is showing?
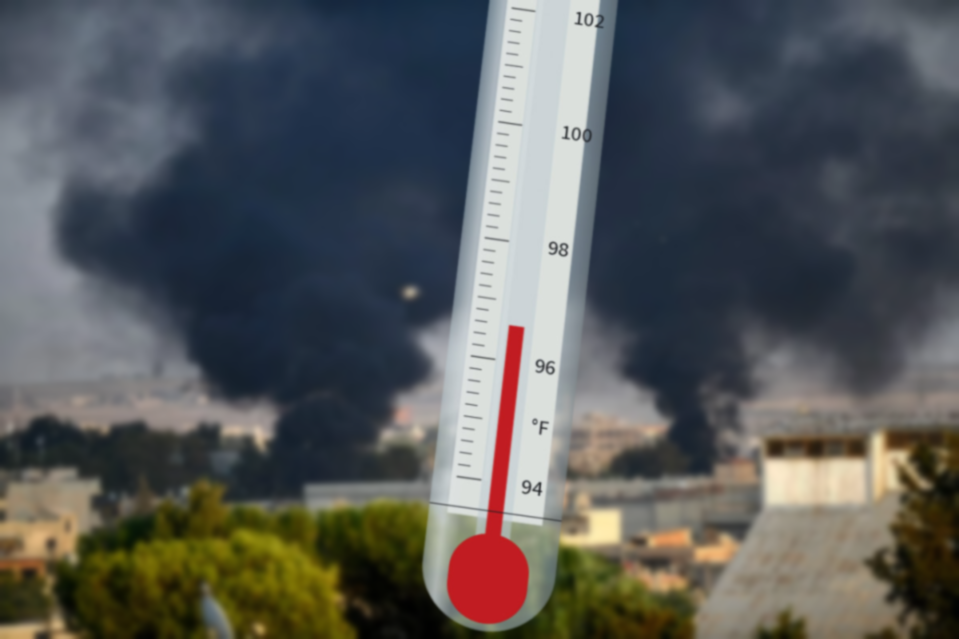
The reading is 96.6 °F
